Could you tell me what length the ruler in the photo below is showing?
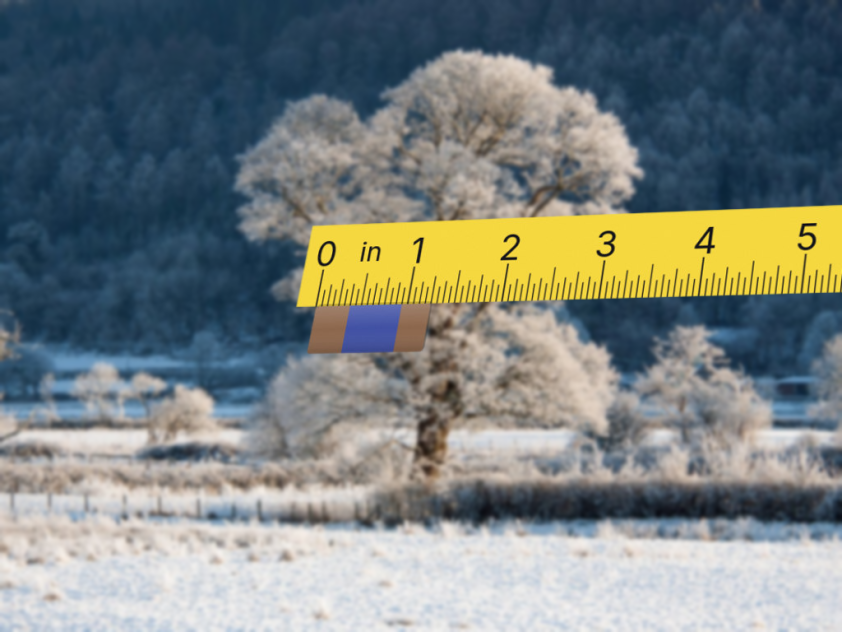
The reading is 1.25 in
